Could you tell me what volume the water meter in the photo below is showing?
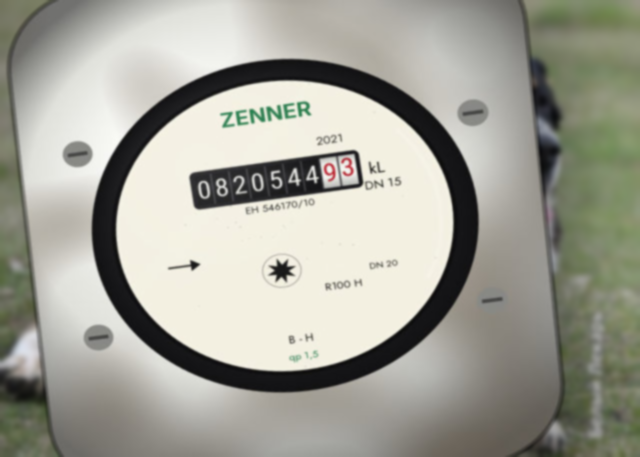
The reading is 820544.93 kL
